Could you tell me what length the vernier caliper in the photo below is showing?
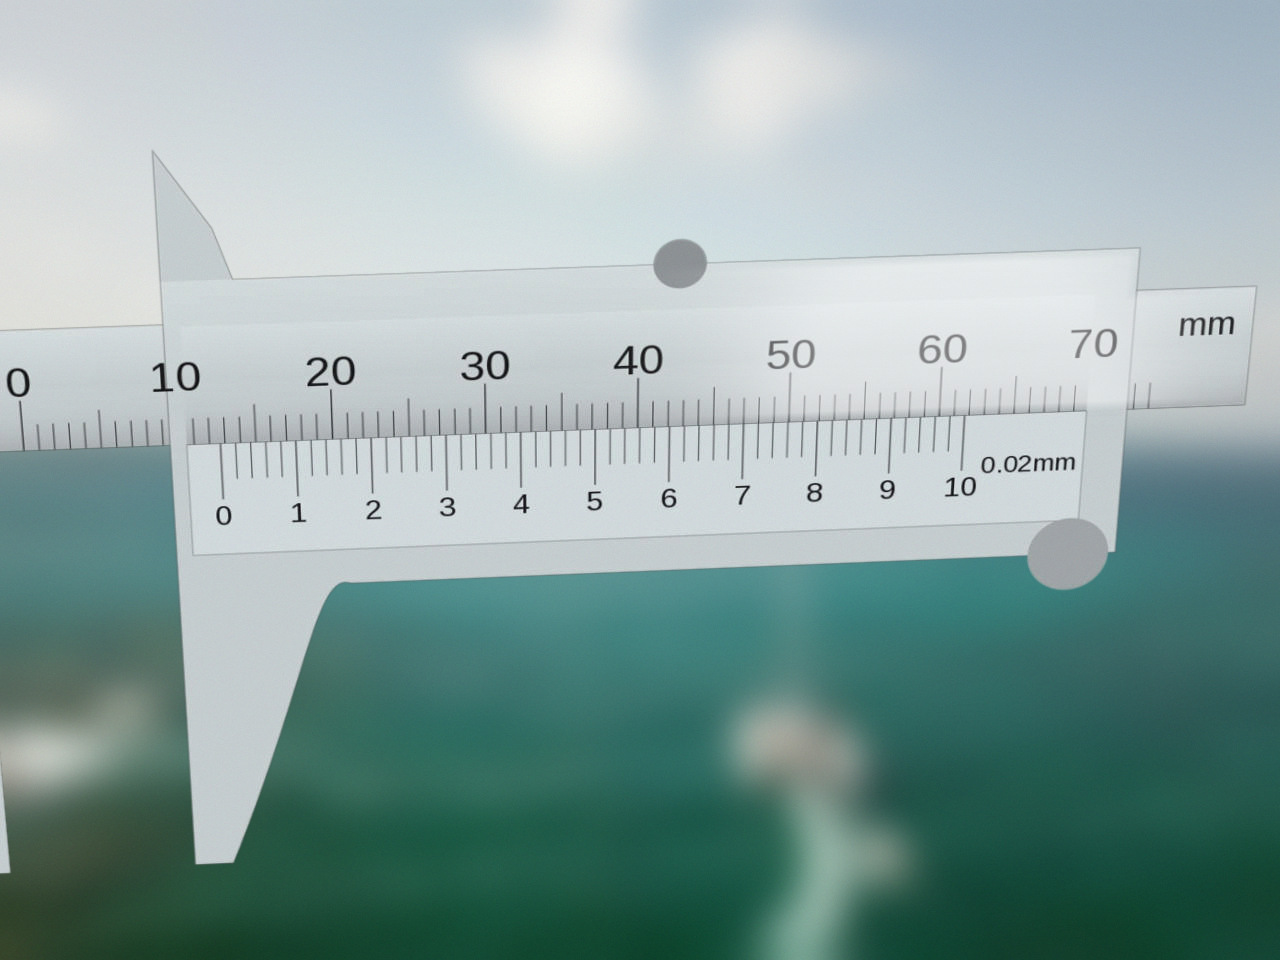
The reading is 12.7 mm
